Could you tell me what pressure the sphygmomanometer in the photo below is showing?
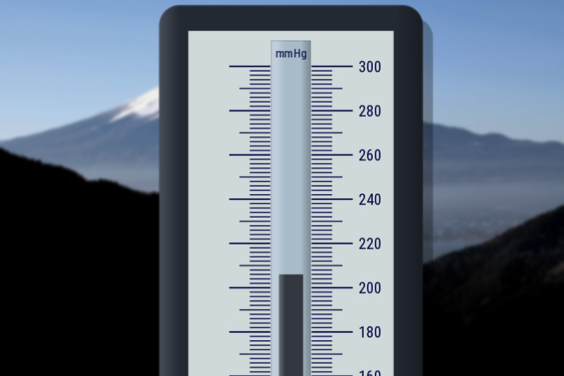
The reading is 206 mmHg
